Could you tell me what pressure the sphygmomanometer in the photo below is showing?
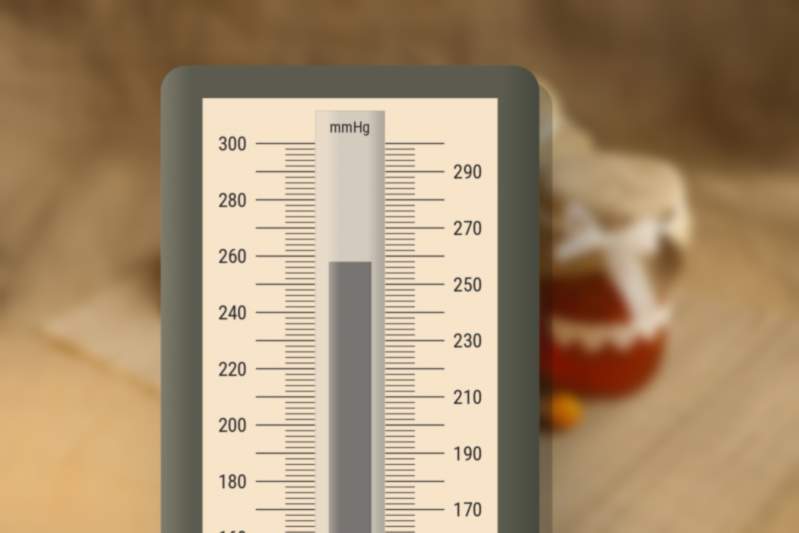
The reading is 258 mmHg
